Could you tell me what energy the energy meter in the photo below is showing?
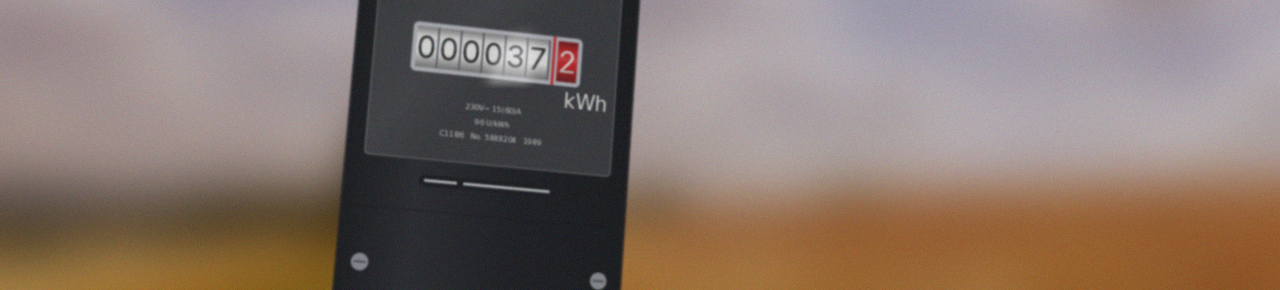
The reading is 37.2 kWh
